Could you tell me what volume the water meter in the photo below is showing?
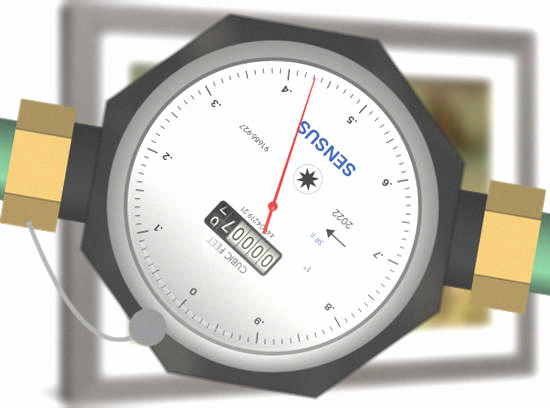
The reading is 76.43 ft³
